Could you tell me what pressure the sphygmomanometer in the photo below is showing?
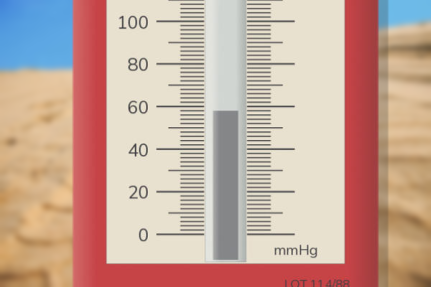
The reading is 58 mmHg
